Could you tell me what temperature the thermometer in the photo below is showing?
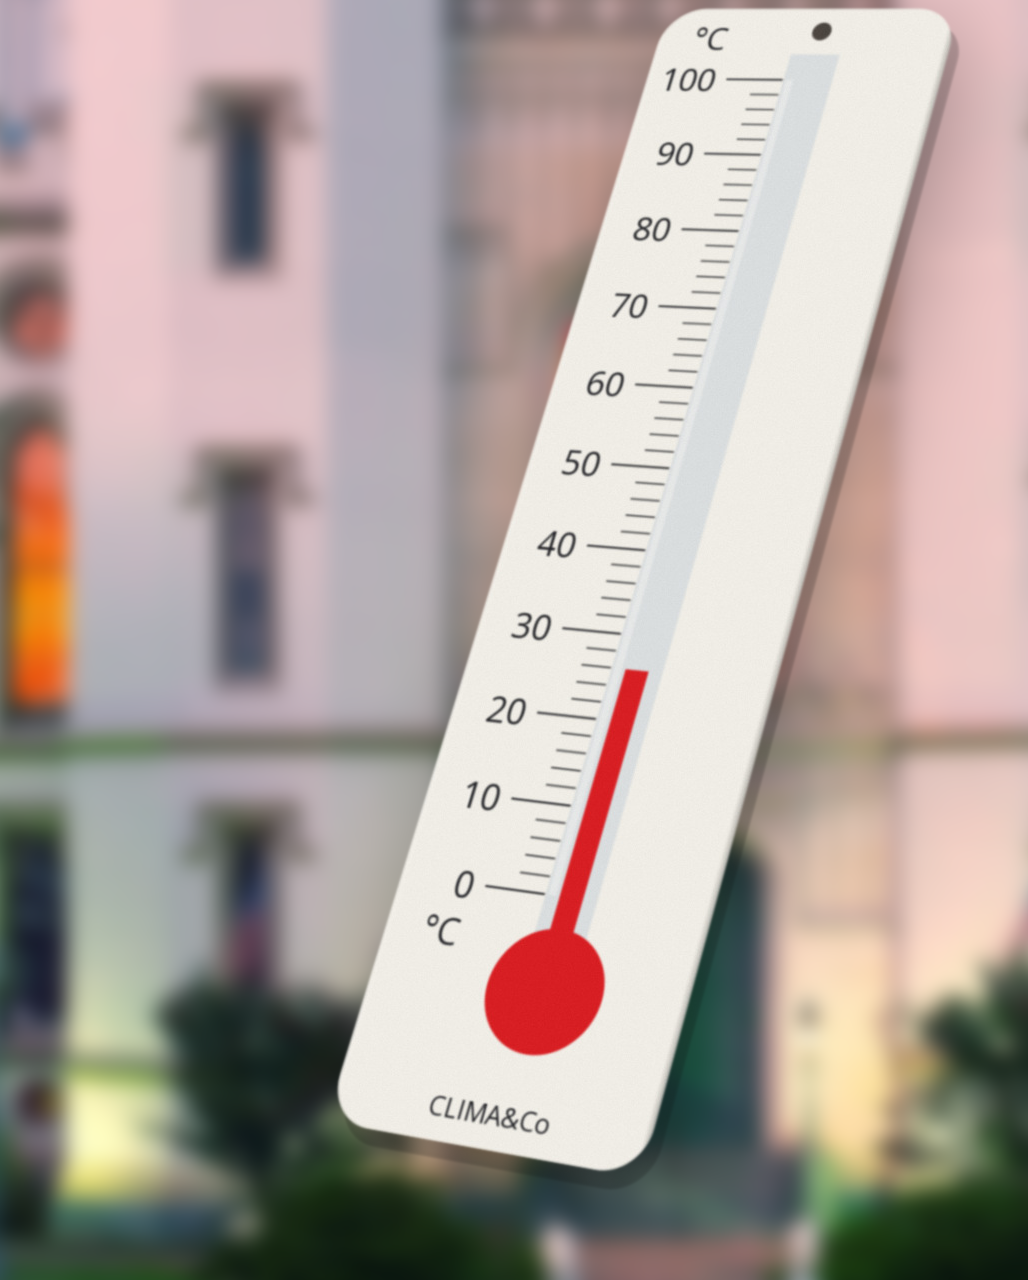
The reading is 26 °C
